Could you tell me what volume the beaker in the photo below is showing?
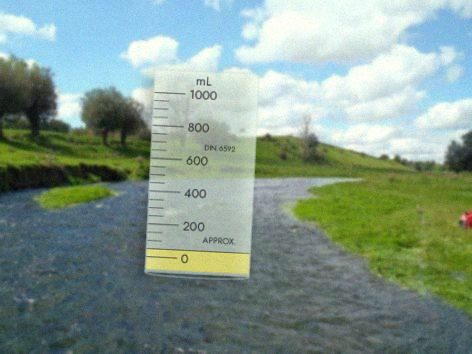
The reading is 50 mL
